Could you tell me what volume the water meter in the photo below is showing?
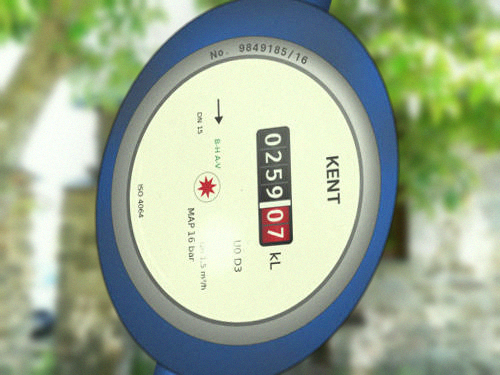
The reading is 259.07 kL
